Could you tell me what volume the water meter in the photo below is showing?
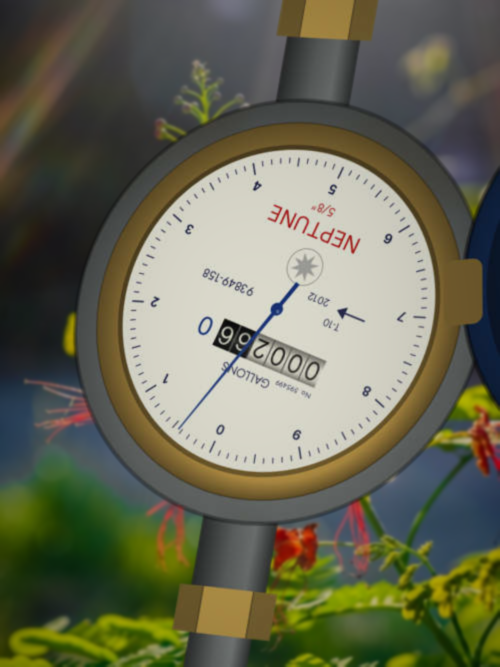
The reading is 2660.4 gal
